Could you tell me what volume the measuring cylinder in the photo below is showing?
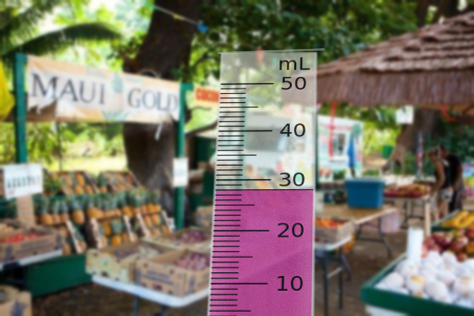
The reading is 28 mL
